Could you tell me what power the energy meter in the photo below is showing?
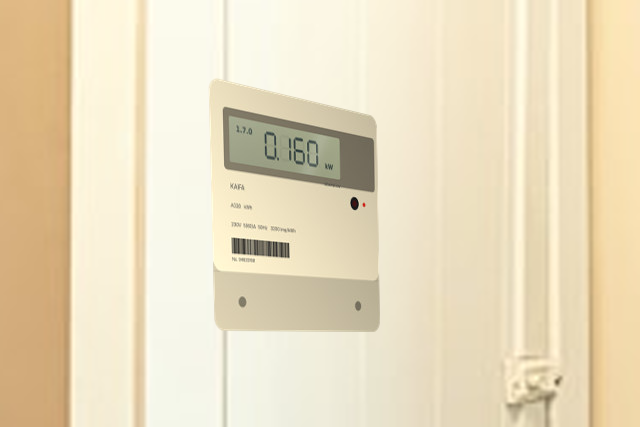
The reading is 0.160 kW
